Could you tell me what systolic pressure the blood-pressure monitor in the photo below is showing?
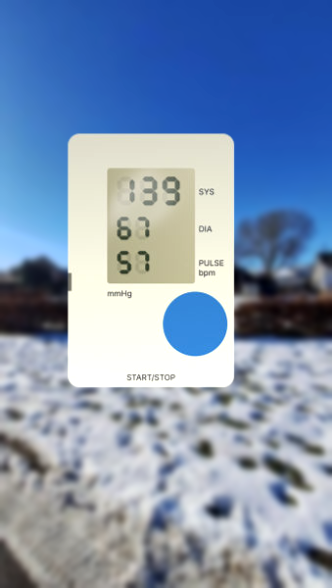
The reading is 139 mmHg
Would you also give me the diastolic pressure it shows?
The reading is 67 mmHg
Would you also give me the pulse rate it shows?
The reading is 57 bpm
